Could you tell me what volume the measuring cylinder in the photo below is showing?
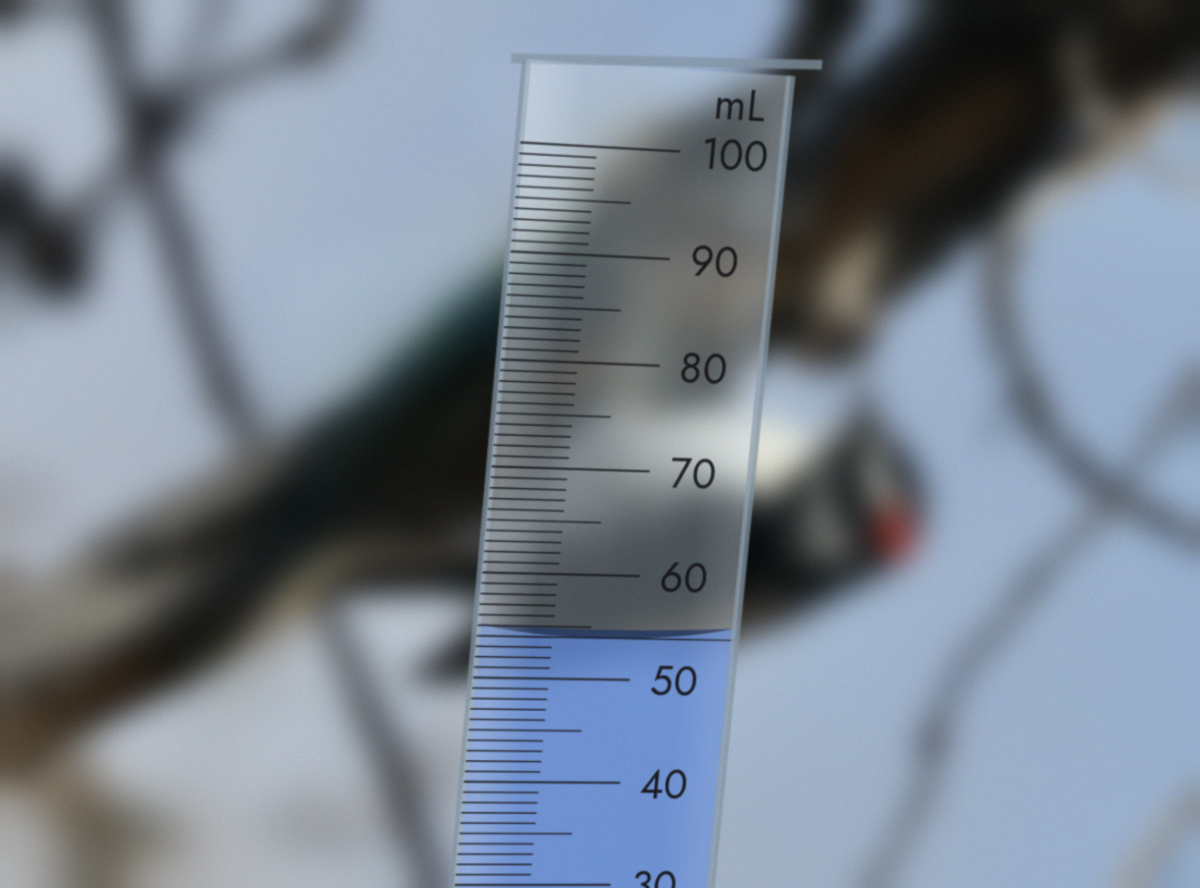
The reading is 54 mL
